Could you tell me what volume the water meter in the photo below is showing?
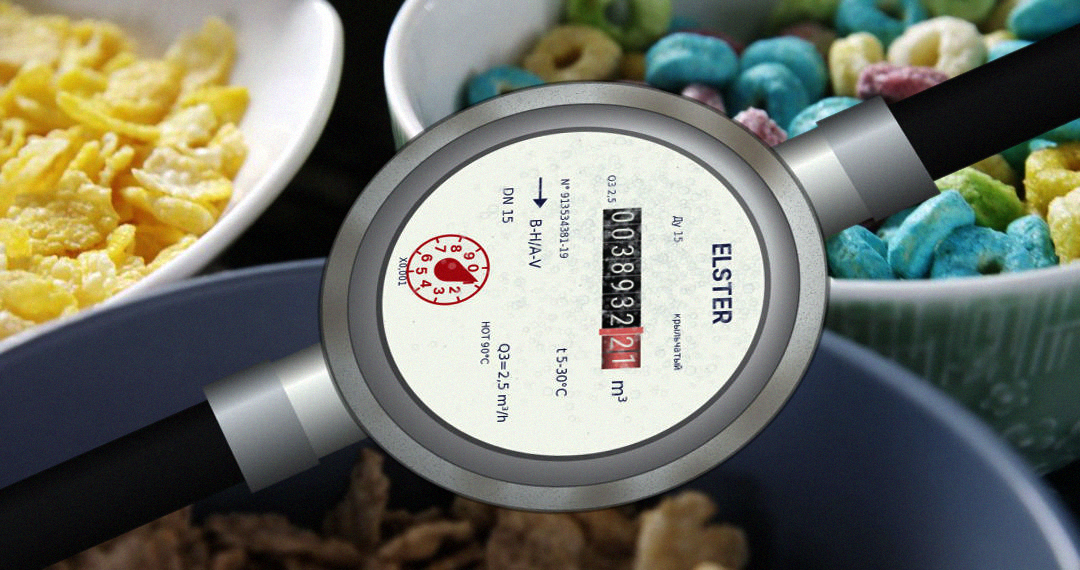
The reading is 38932.210 m³
